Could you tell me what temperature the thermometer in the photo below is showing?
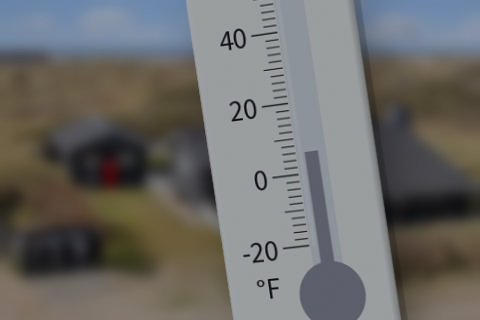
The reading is 6 °F
